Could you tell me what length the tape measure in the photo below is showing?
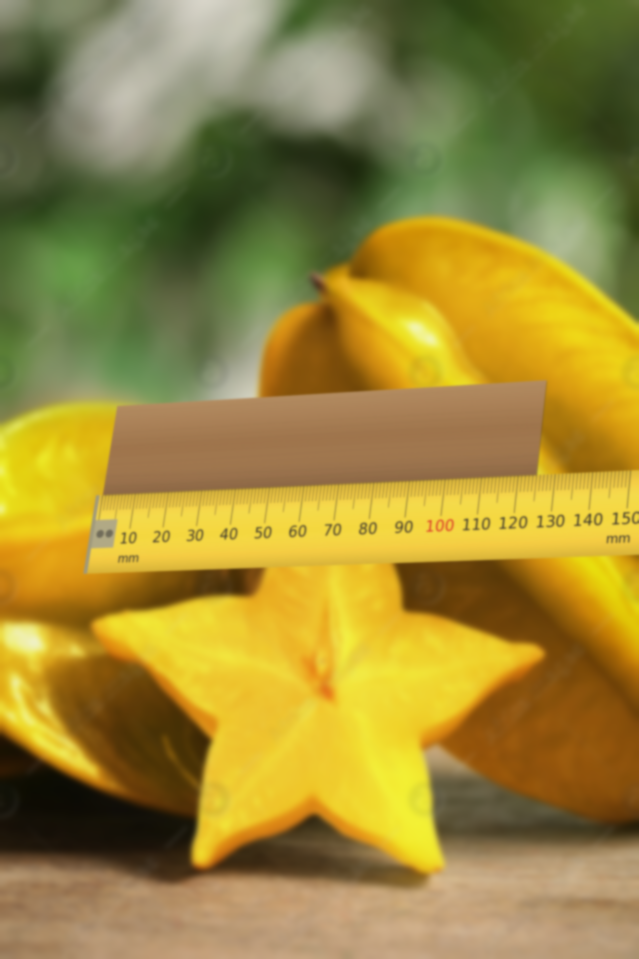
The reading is 125 mm
